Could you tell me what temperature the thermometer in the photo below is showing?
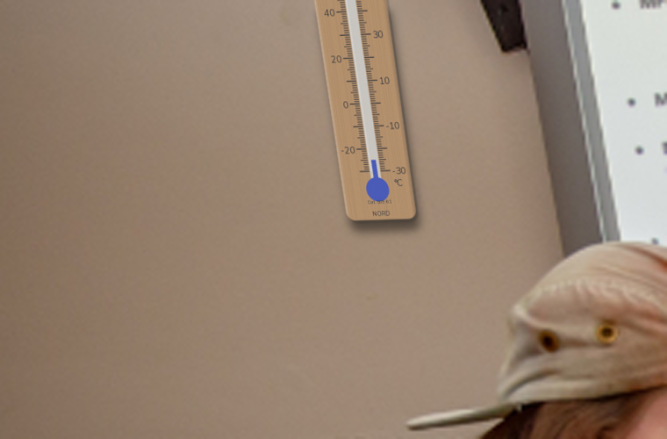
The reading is -25 °C
